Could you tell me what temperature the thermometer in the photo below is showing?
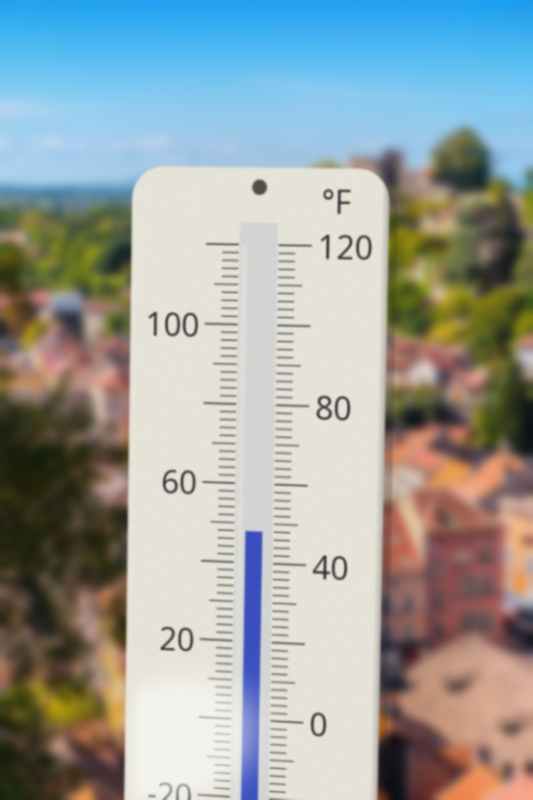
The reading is 48 °F
